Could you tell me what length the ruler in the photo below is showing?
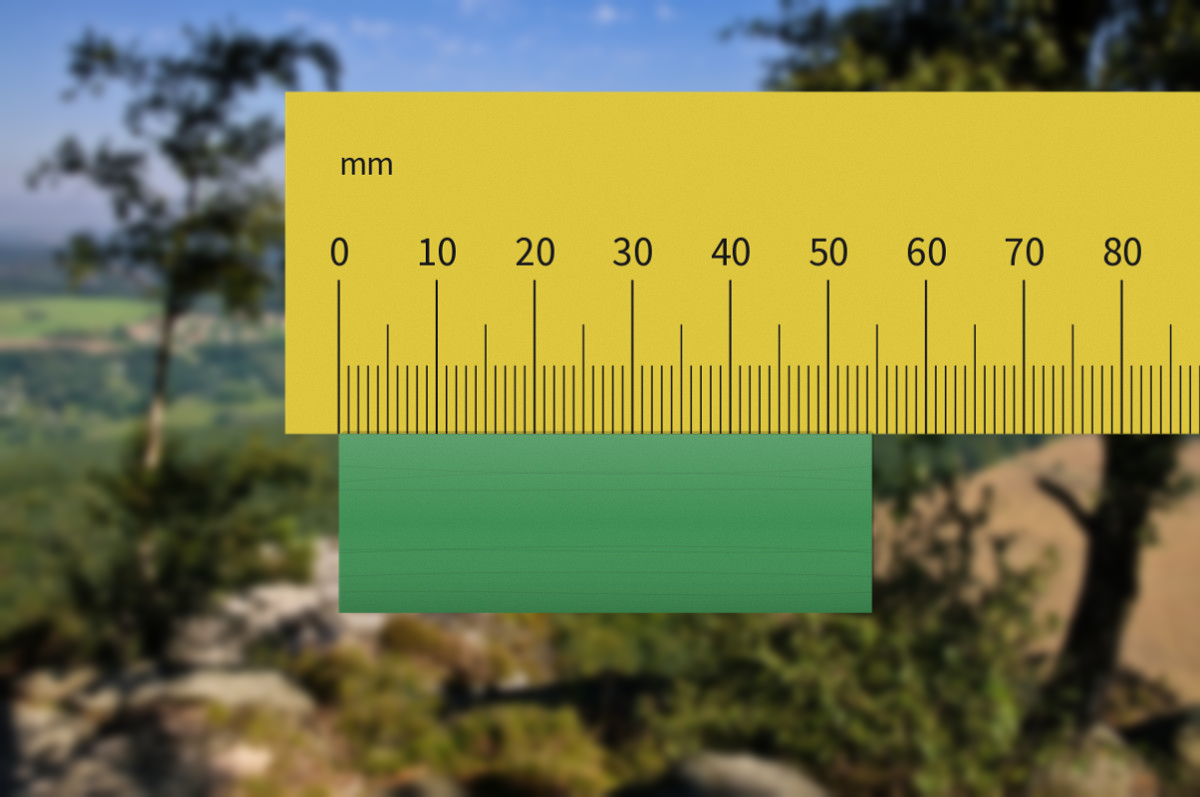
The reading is 54.5 mm
